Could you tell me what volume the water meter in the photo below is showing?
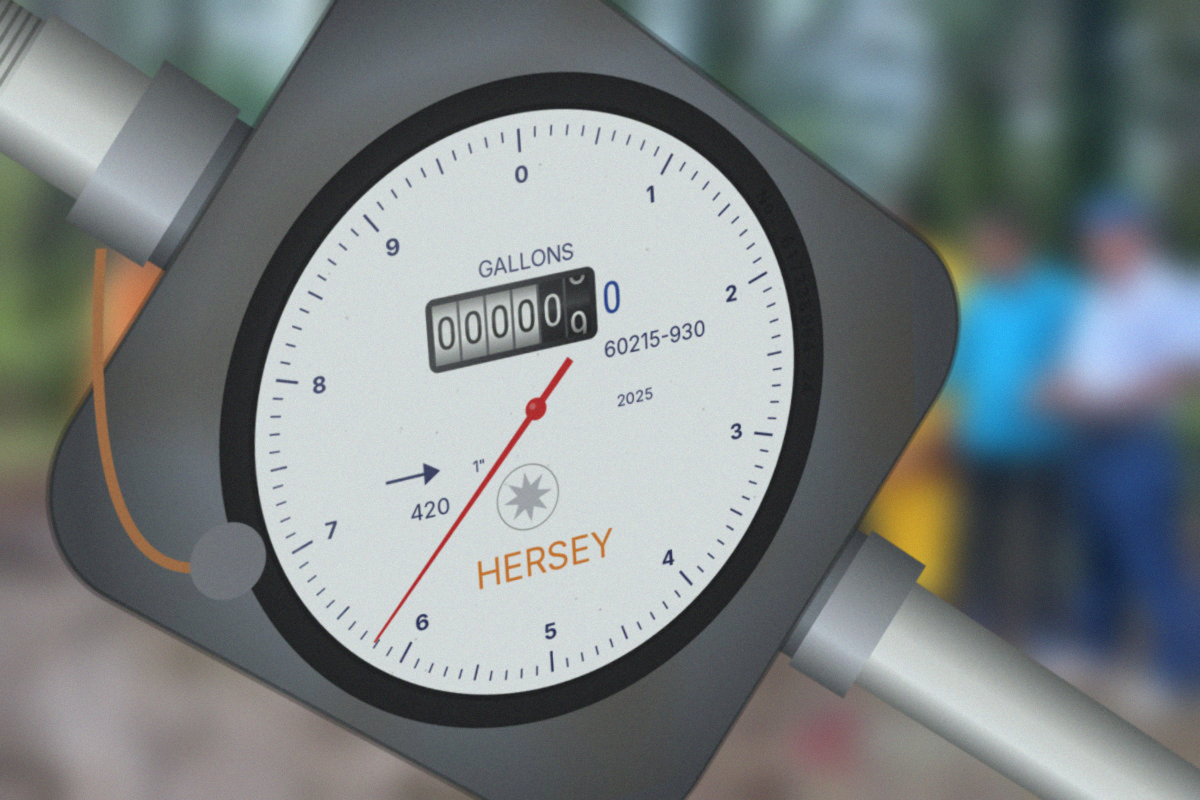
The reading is 86.2 gal
